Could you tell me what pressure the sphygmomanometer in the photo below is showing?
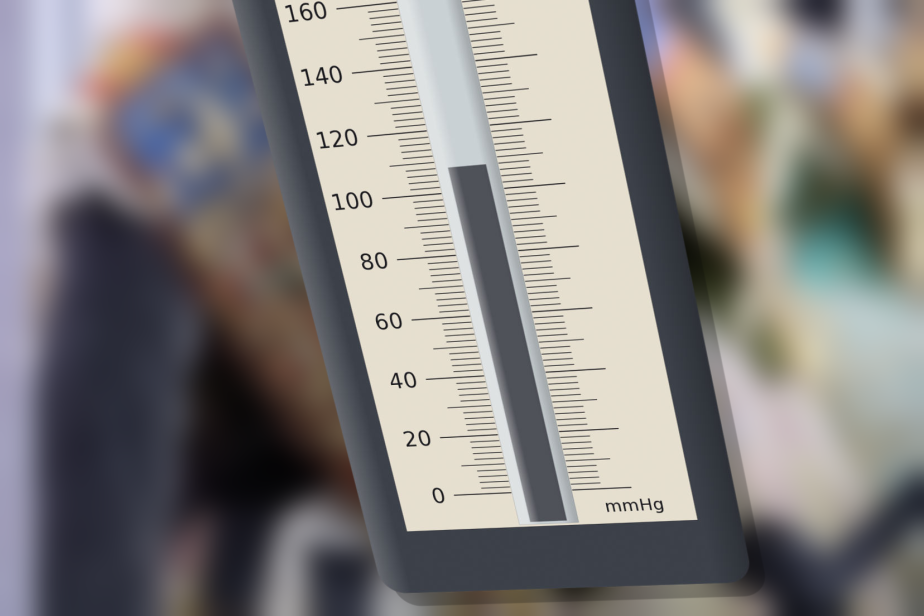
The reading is 108 mmHg
